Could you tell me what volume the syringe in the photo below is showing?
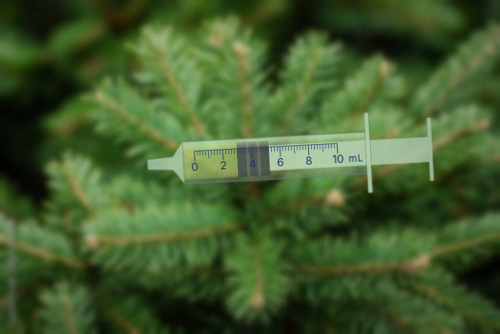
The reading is 3 mL
